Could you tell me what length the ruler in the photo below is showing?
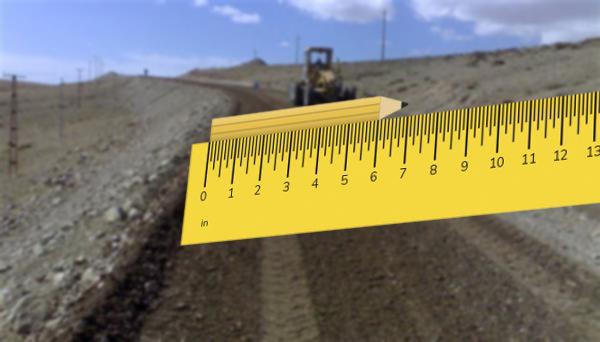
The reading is 7 in
